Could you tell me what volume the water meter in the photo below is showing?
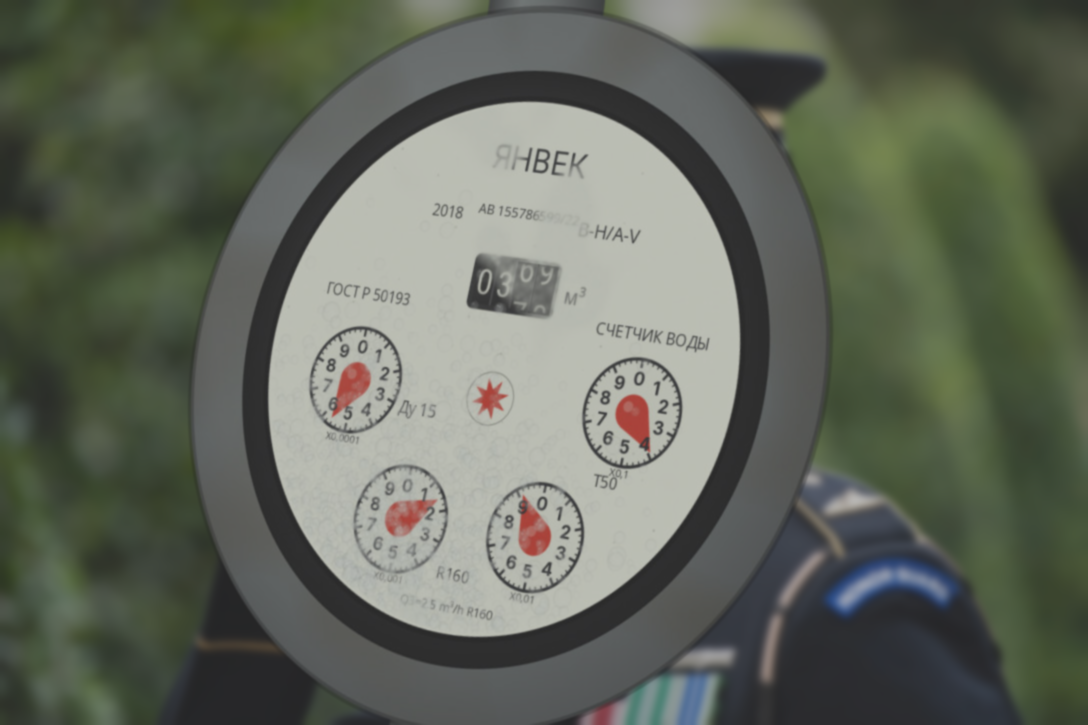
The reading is 369.3915 m³
